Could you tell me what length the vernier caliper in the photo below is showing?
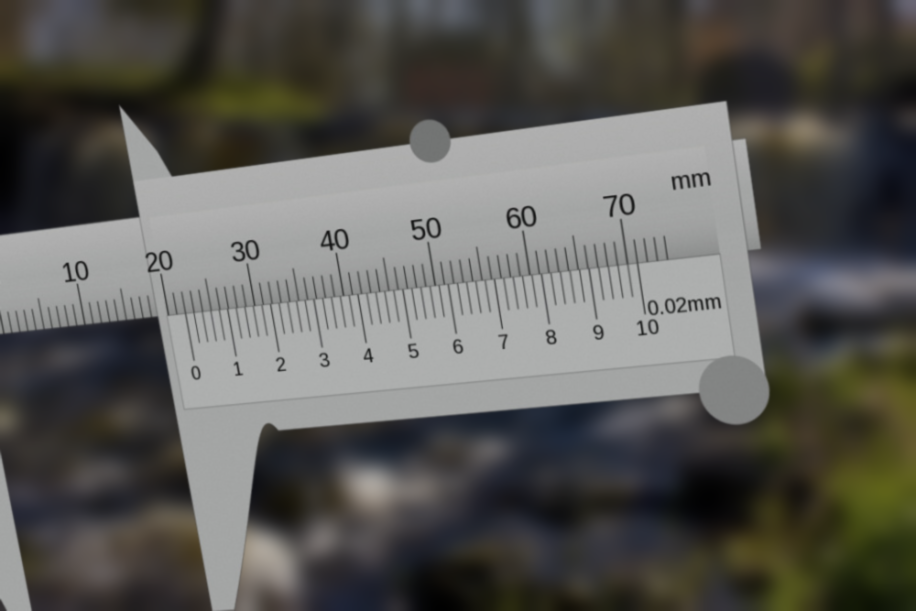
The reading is 22.0 mm
